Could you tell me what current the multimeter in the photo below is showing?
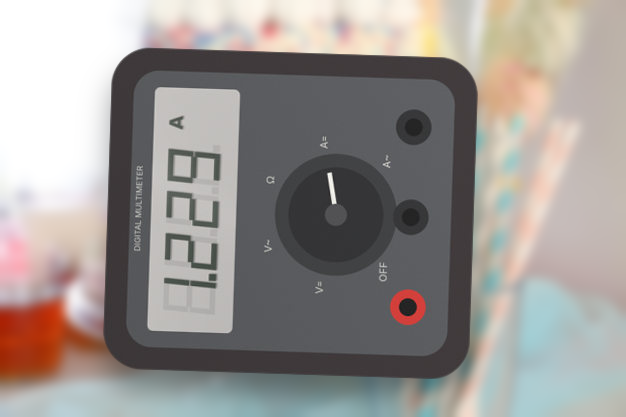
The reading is 1.229 A
